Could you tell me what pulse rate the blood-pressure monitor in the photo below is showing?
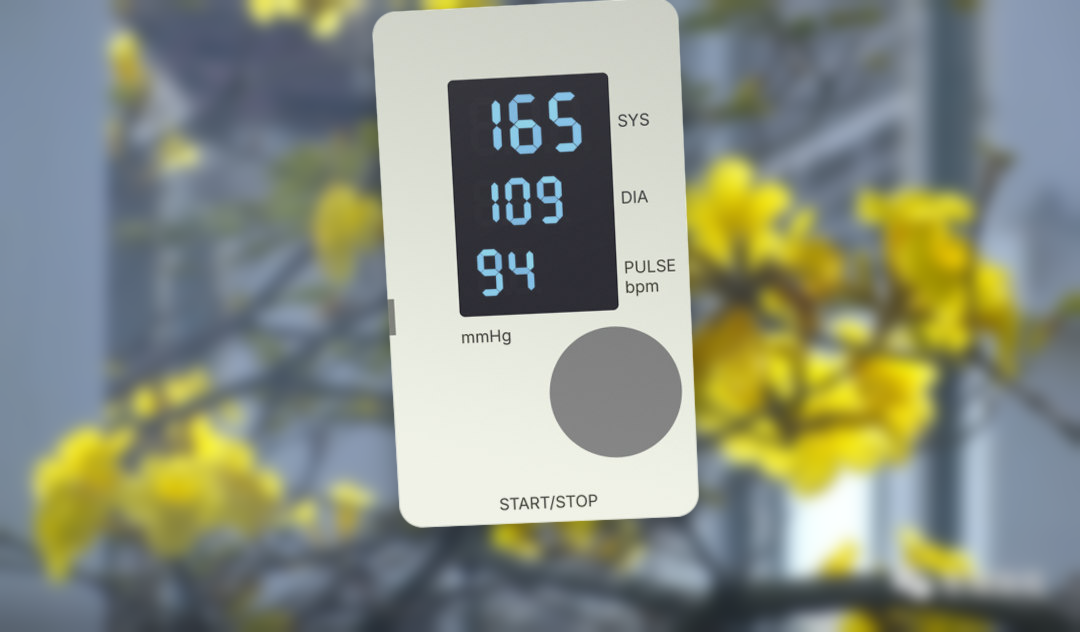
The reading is 94 bpm
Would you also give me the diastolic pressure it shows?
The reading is 109 mmHg
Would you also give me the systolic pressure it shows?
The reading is 165 mmHg
